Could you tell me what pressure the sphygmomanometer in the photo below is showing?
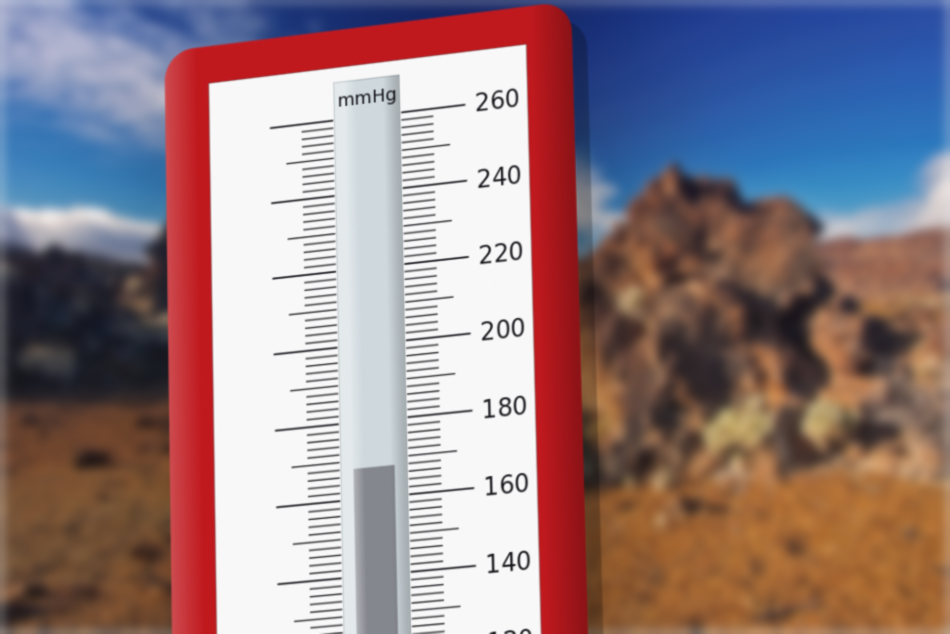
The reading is 168 mmHg
